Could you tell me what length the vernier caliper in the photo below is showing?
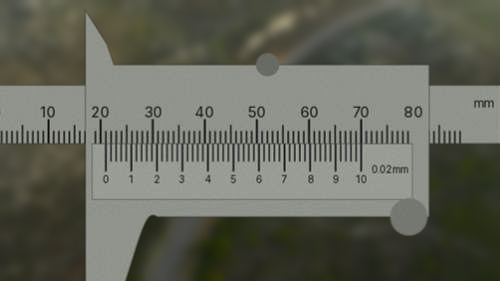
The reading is 21.0 mm
